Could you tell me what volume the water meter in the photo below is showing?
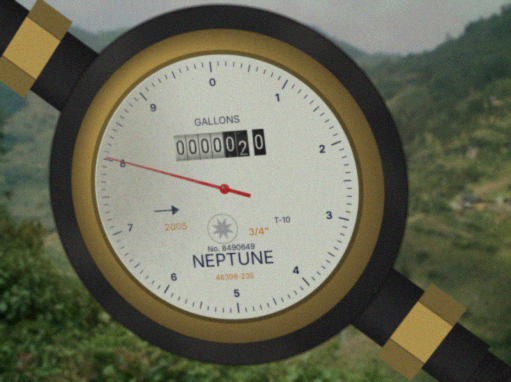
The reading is 18.0 gal
